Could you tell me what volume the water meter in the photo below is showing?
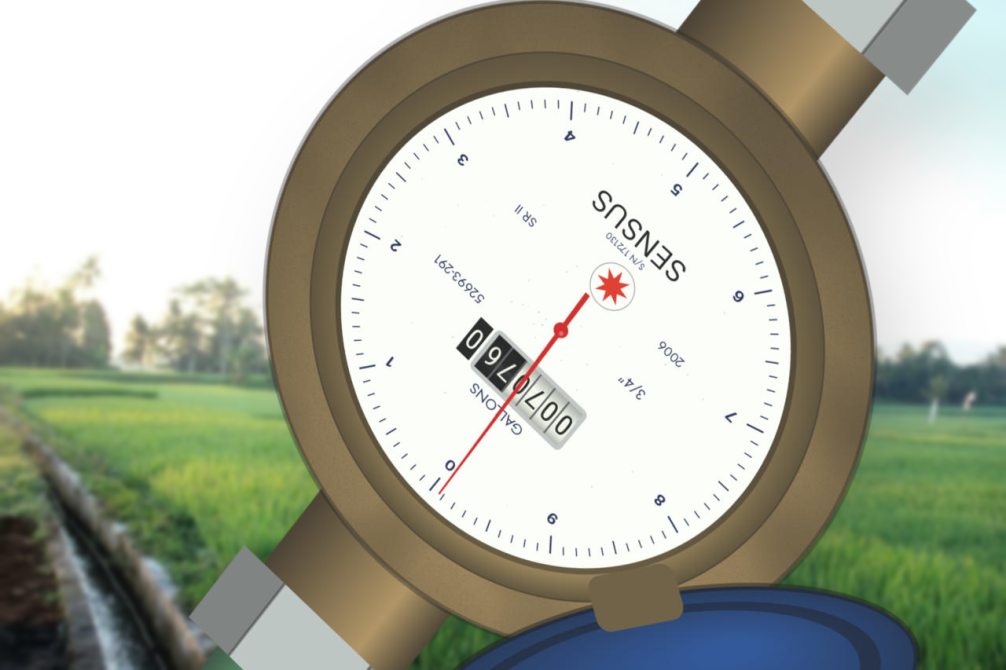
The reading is 70759.9 gal
